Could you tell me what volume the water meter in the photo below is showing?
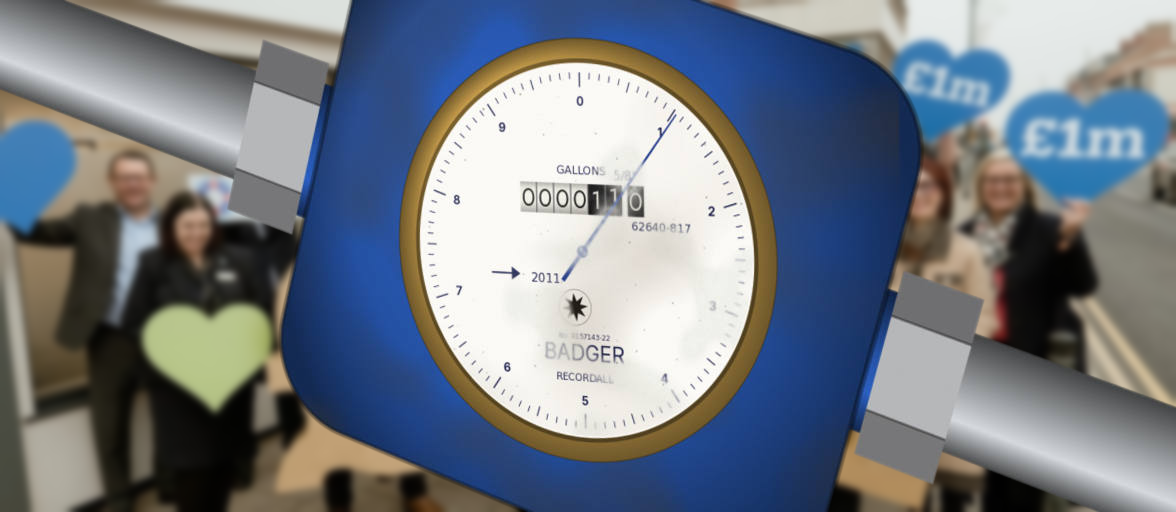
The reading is 111.0 gal
